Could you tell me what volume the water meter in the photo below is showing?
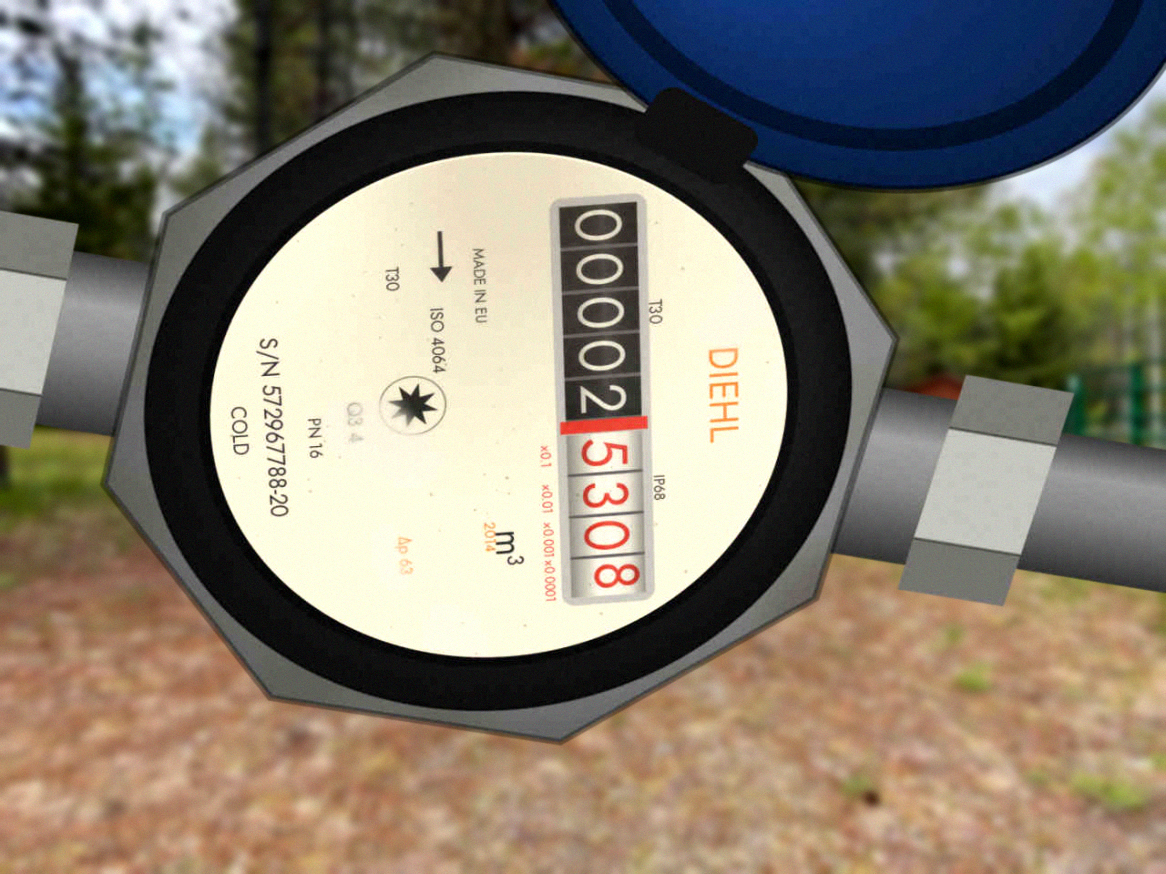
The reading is 2.5308 m³
